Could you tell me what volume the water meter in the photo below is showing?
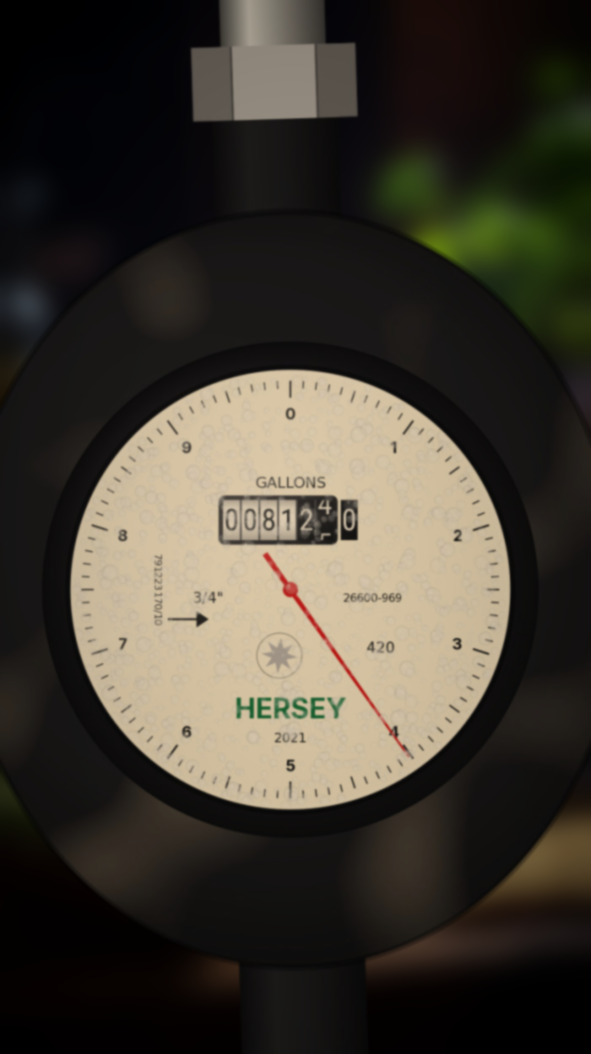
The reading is 81244.0 gal
